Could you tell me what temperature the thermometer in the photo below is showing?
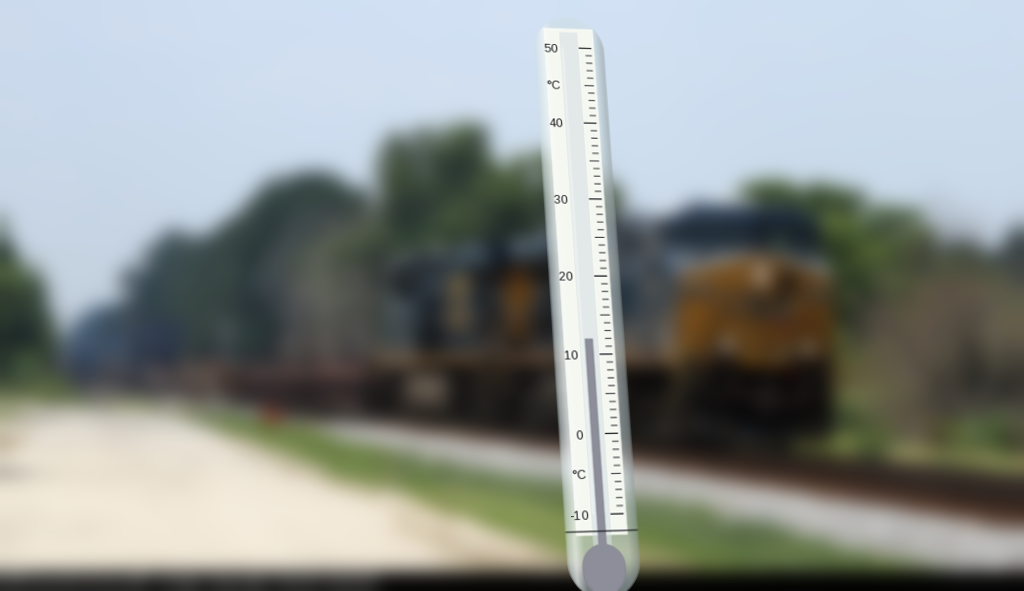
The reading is 12 °C
